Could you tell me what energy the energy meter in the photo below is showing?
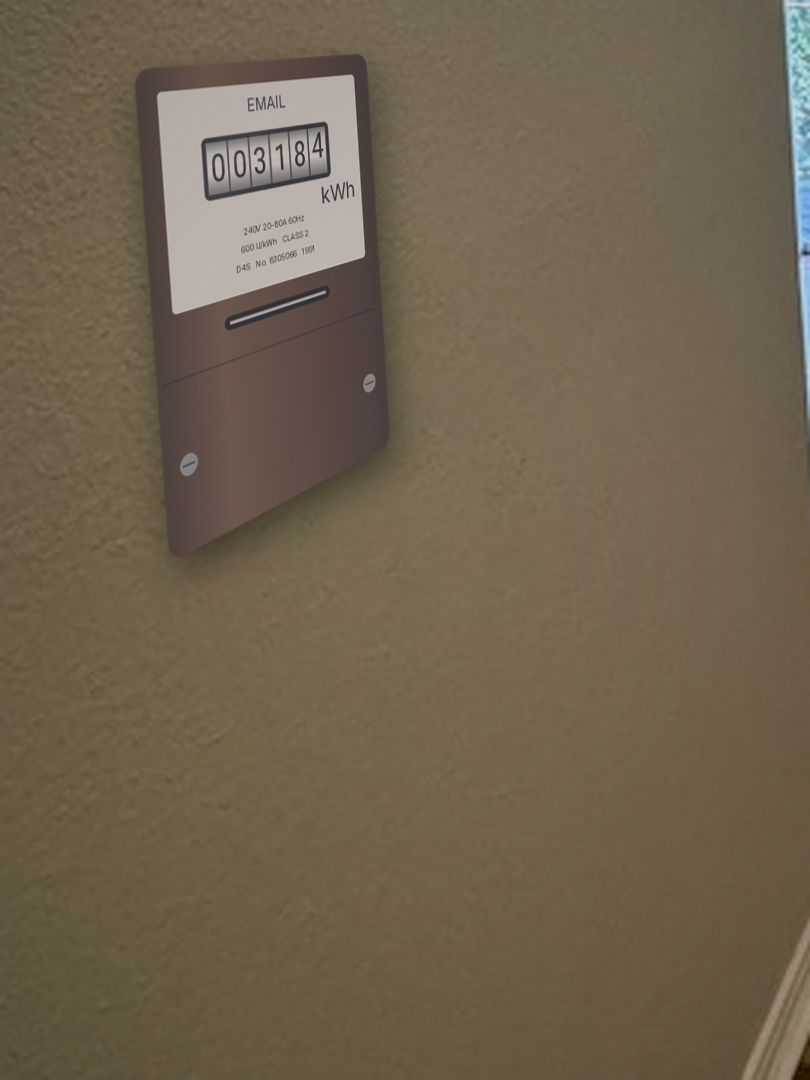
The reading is 3184 kWh
